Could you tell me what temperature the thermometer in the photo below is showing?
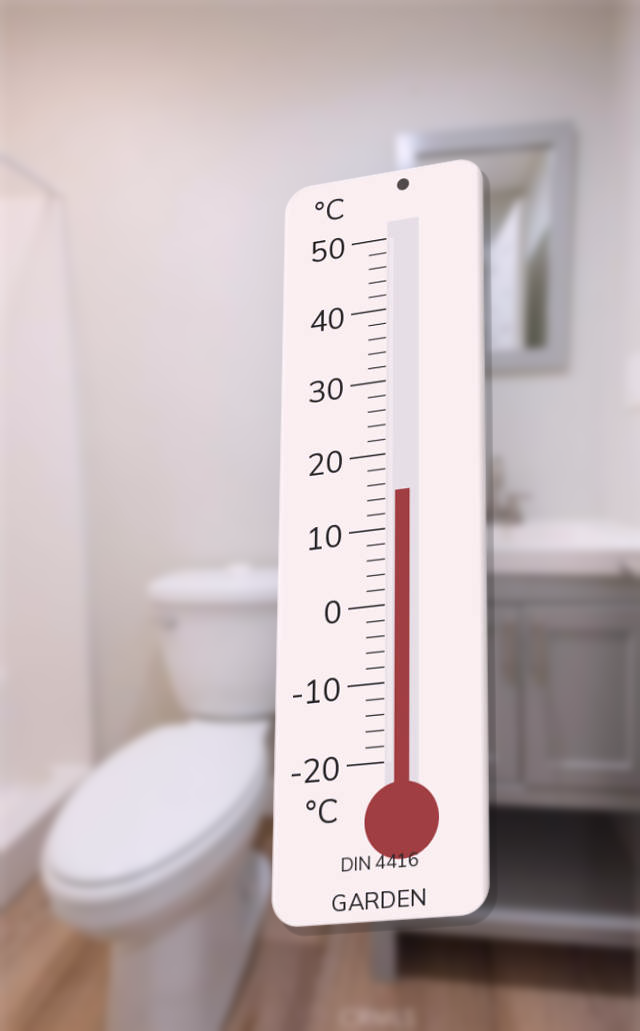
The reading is 15 °C
